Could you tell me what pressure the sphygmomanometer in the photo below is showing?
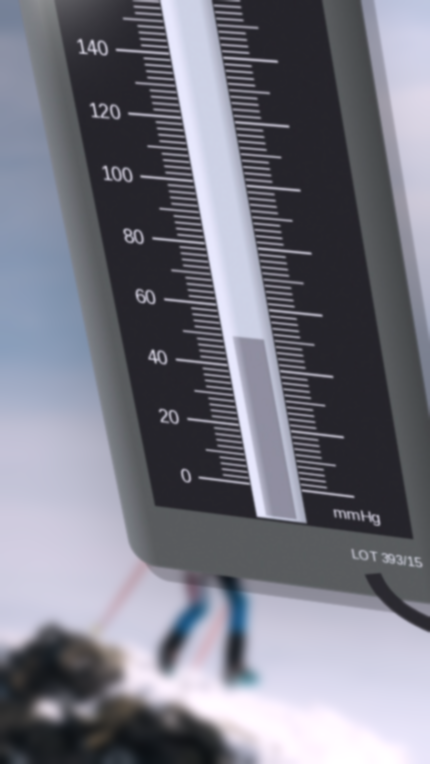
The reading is 50 mmHg
